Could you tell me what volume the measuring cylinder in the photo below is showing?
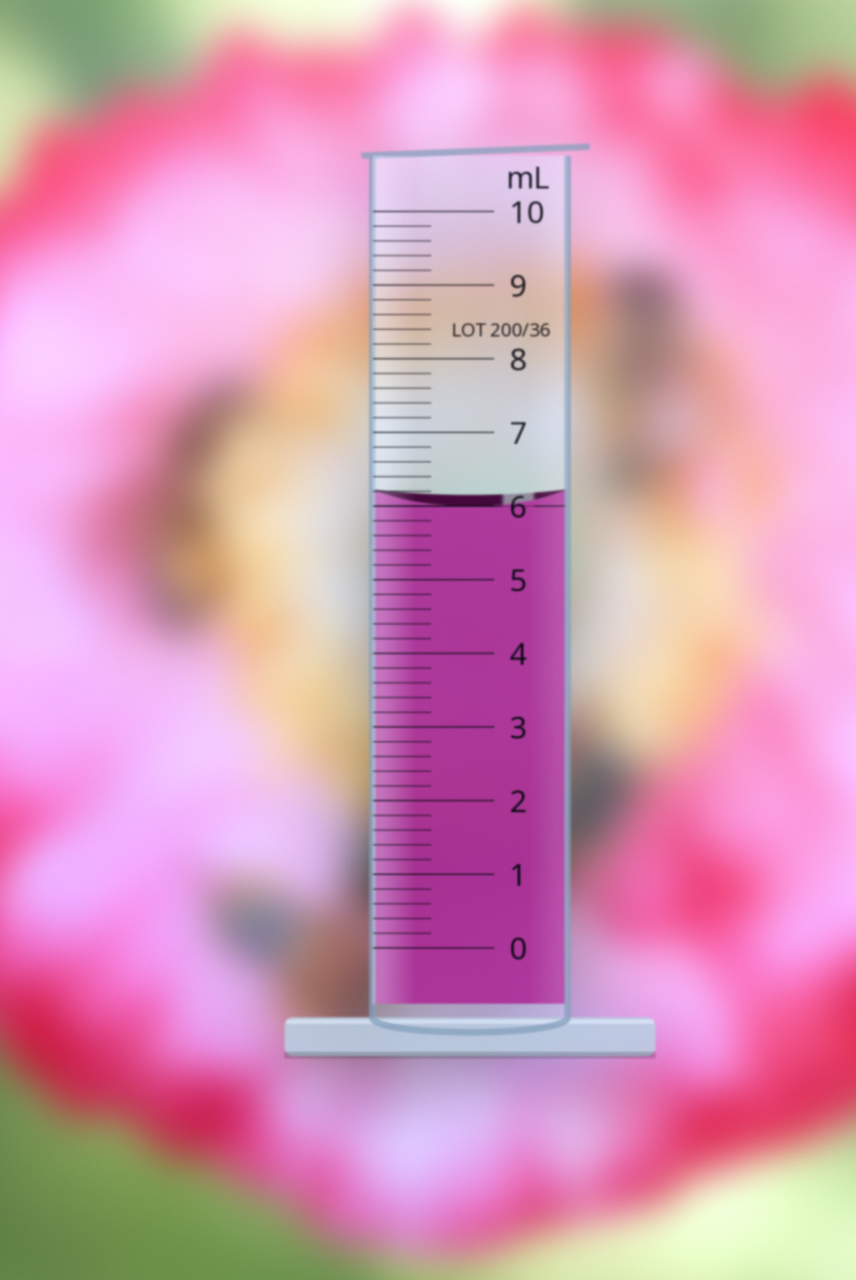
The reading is 6 mL
